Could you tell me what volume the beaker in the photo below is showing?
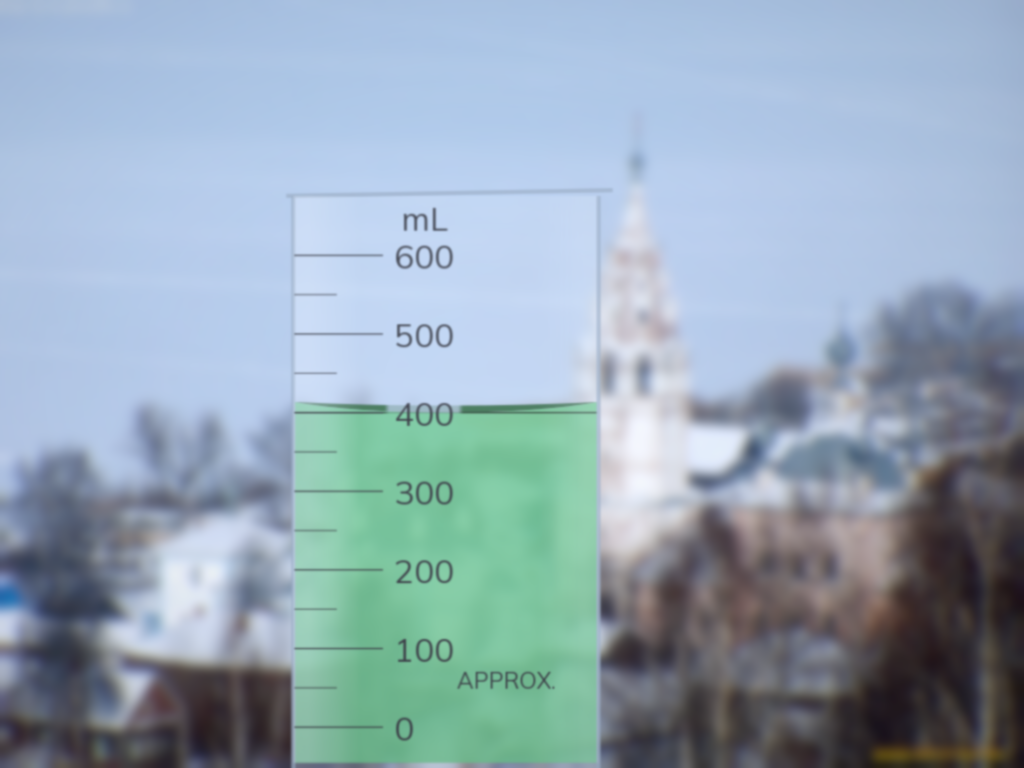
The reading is 400 mL
